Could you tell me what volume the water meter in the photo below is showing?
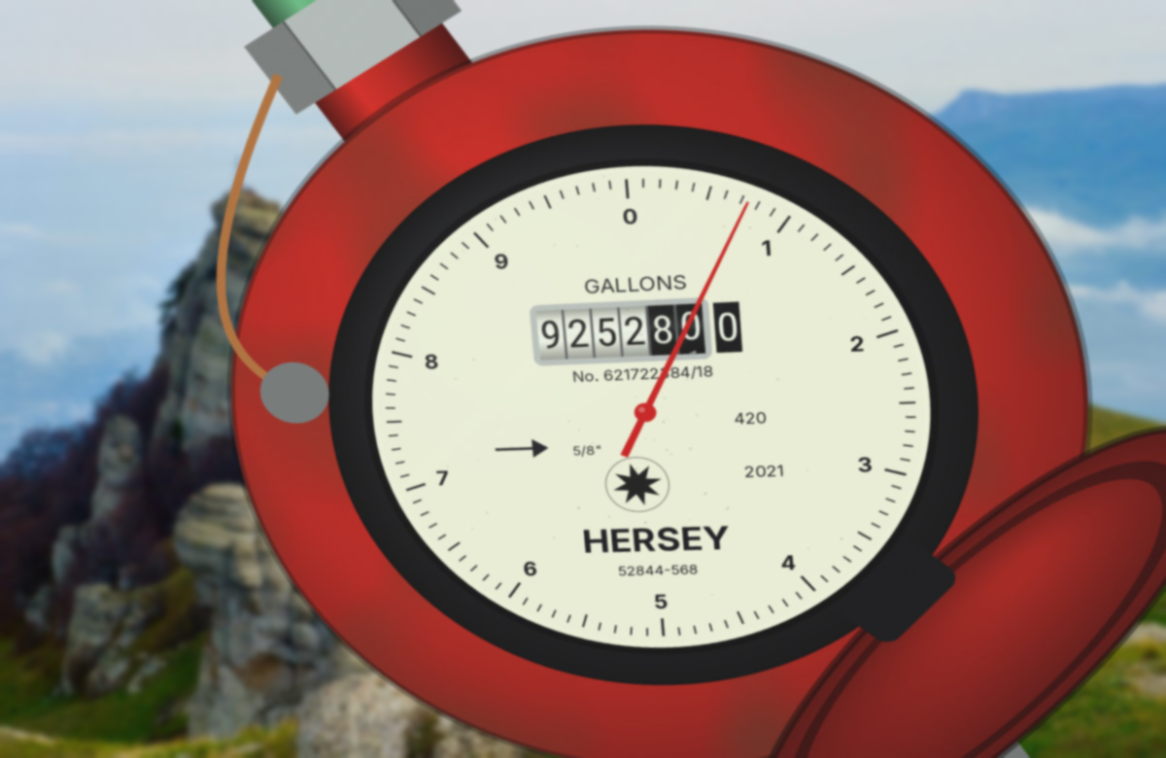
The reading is 9252800.7 gal
